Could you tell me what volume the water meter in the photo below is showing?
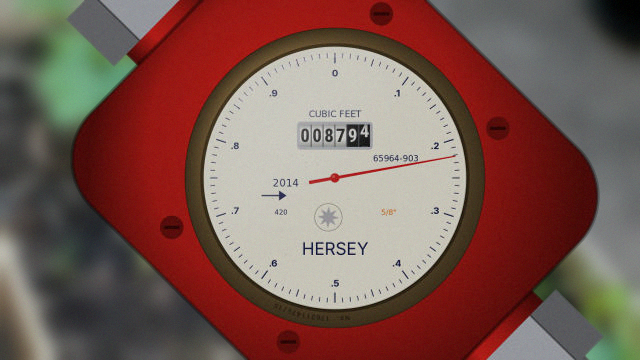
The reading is 8794.22 ft³
